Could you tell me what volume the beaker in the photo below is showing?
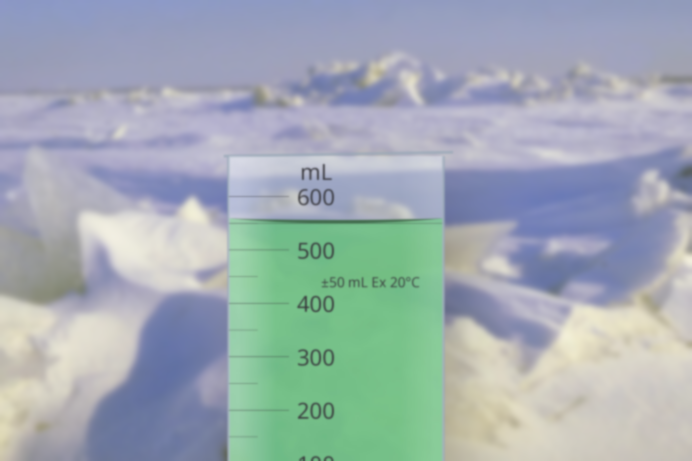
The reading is 550 mL
